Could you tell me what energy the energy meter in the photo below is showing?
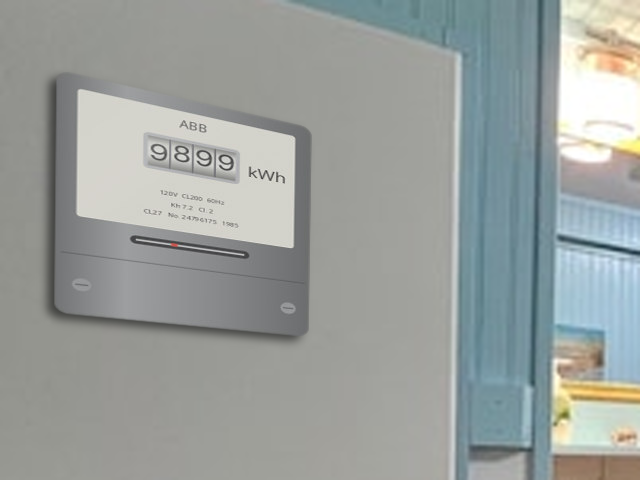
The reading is 9899 kWh
